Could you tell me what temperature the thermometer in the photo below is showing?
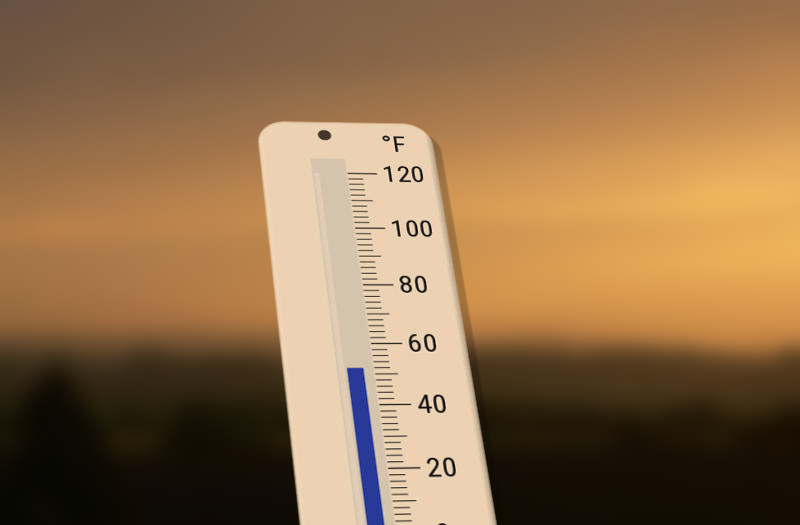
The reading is 52 °F
